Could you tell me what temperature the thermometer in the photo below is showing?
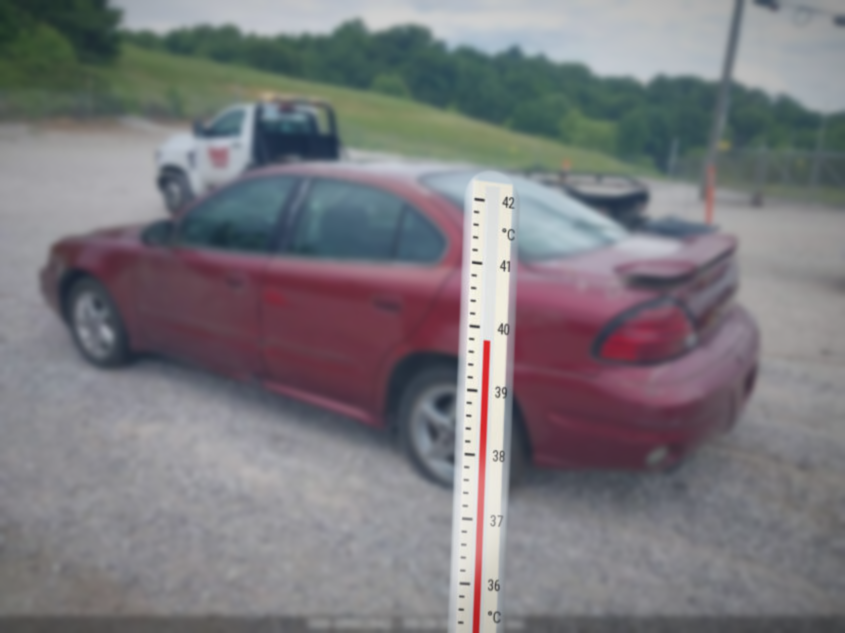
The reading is 39.8 °C
